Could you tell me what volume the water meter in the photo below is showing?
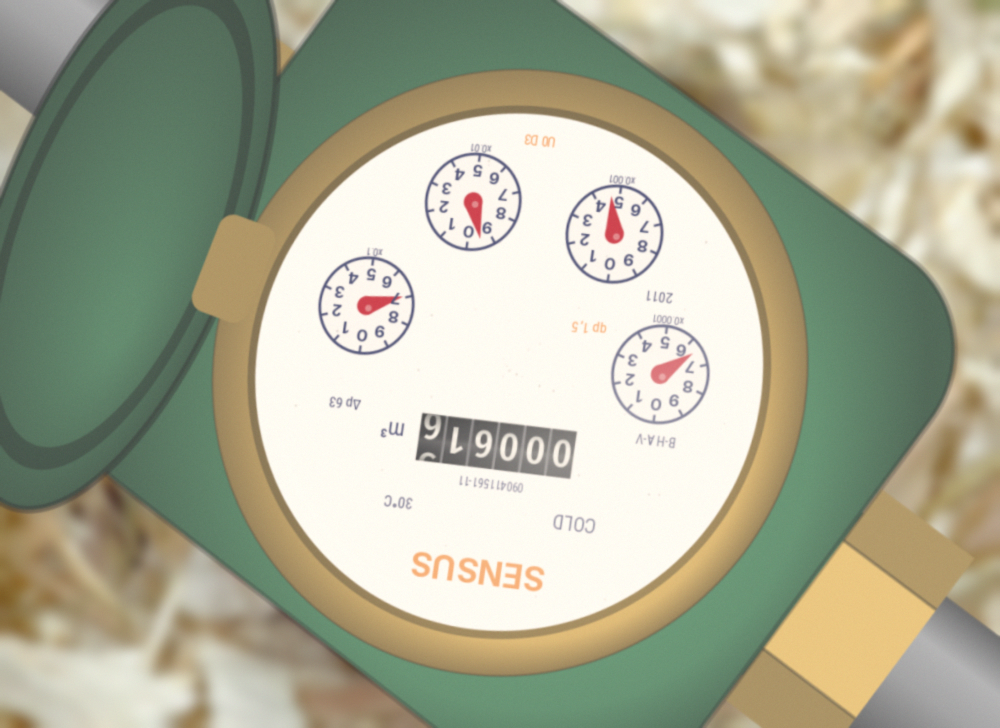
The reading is 615.6946 m³
